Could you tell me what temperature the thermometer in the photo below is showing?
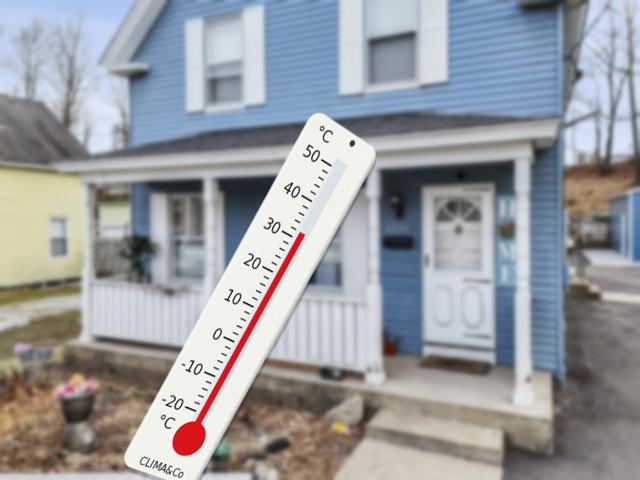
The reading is 32 °C
